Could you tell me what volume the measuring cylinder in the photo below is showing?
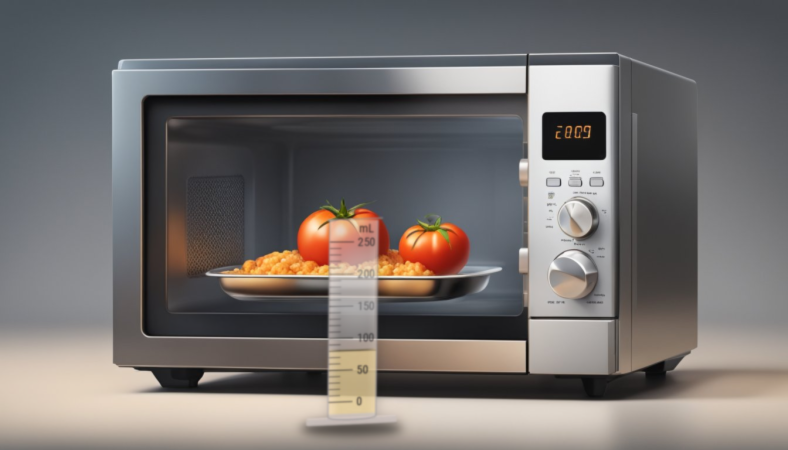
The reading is 80 mL
